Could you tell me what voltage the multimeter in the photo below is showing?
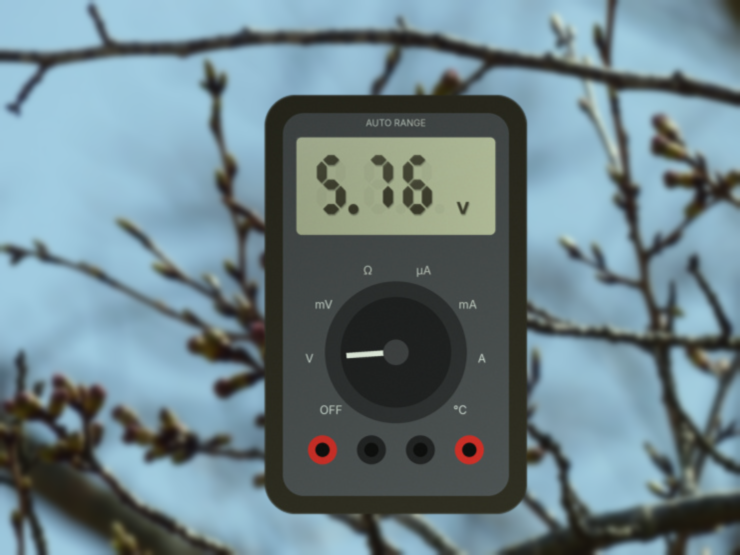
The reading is 5.76 V
